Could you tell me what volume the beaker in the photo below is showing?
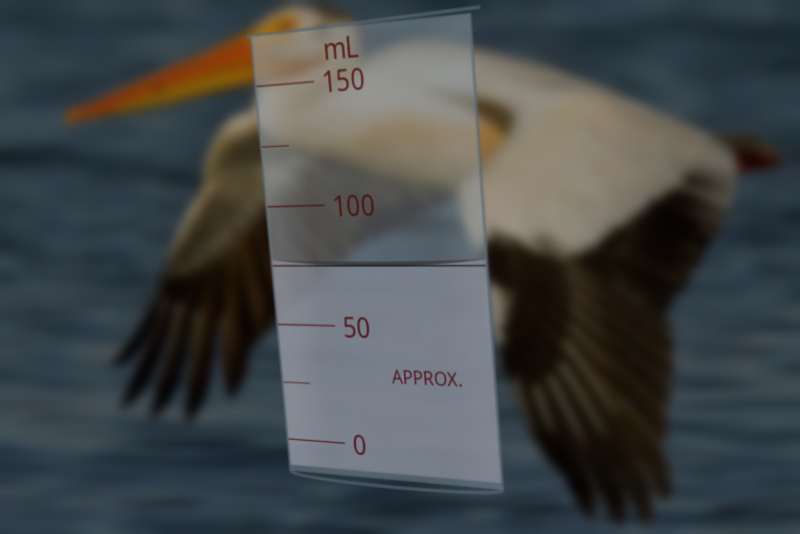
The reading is 75 mL
